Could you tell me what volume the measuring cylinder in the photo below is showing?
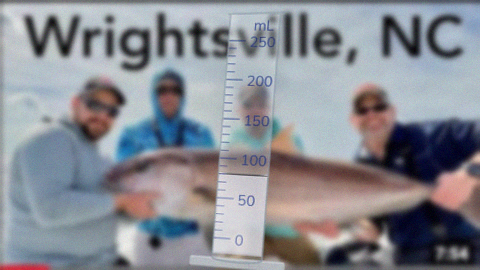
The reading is 80 mL
